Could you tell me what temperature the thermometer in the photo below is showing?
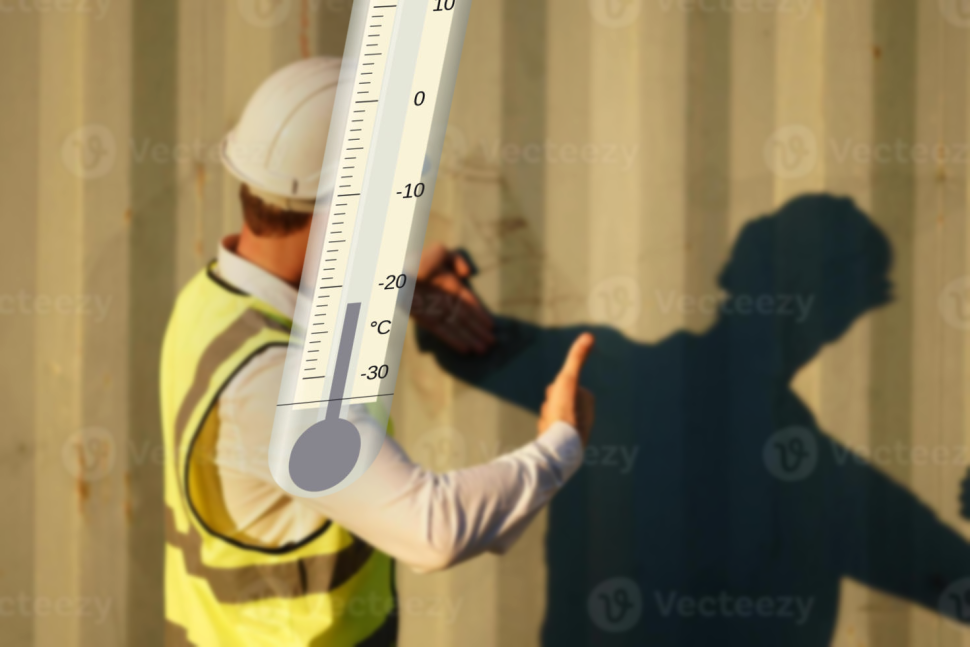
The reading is -22 °C
